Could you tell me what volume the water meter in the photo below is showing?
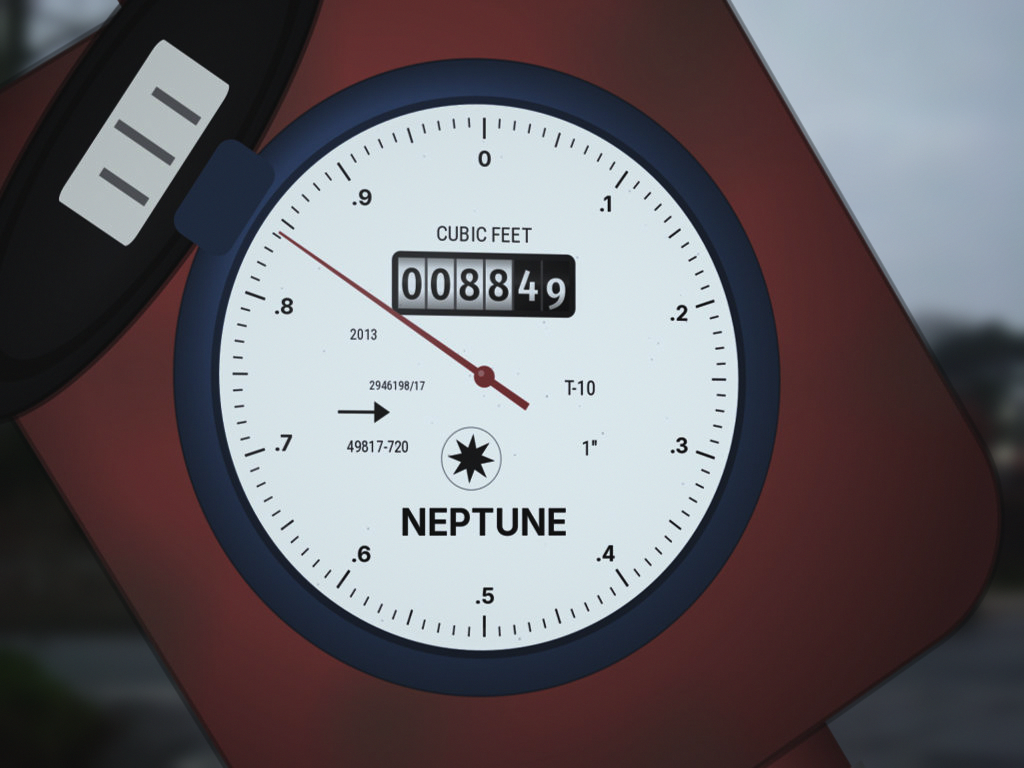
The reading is 8848.84 ft³
